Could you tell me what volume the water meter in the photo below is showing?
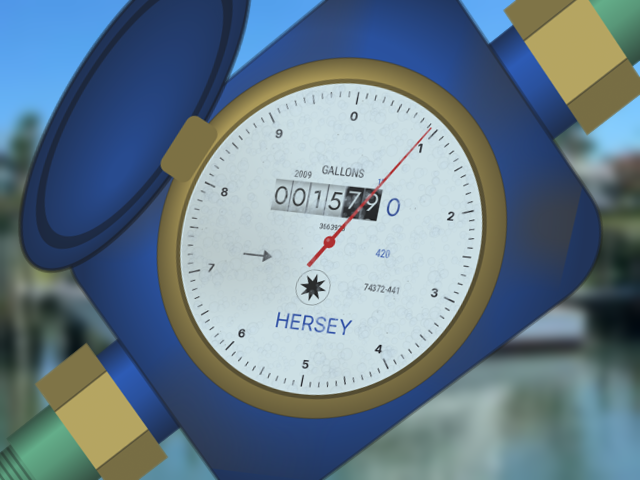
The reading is 15790.9 gal
